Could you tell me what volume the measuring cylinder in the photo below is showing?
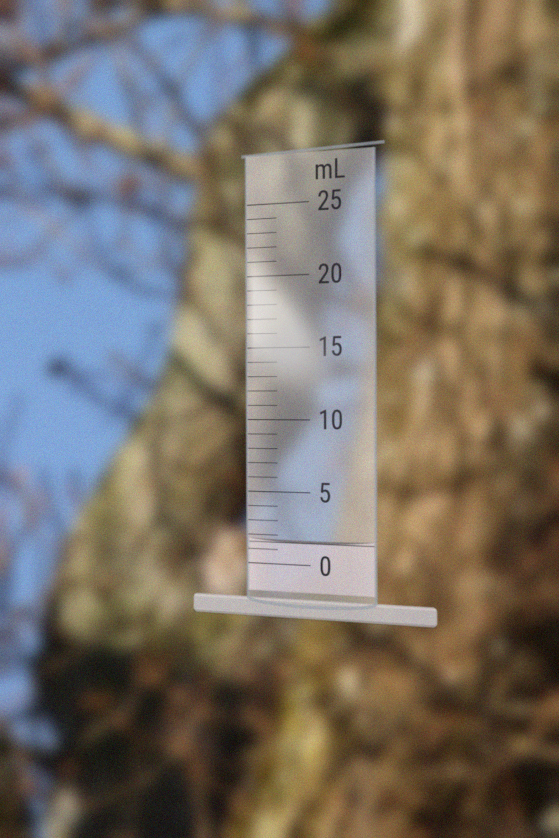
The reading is 1.5 mL
